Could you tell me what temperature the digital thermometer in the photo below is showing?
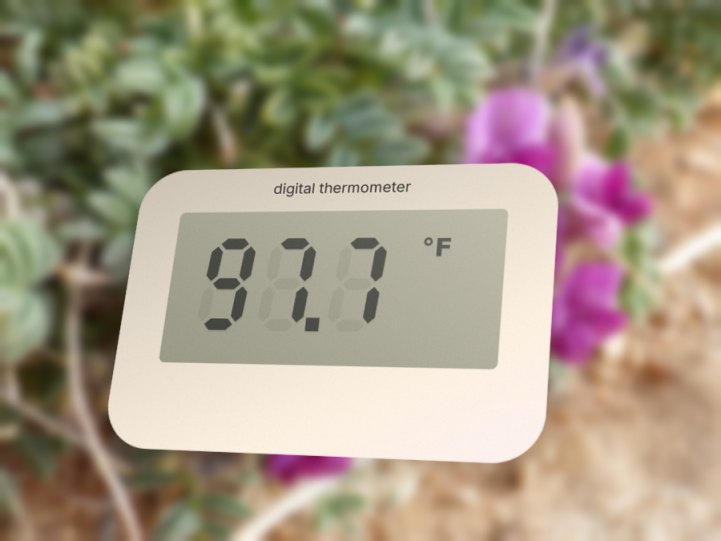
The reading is 97.7 °F
